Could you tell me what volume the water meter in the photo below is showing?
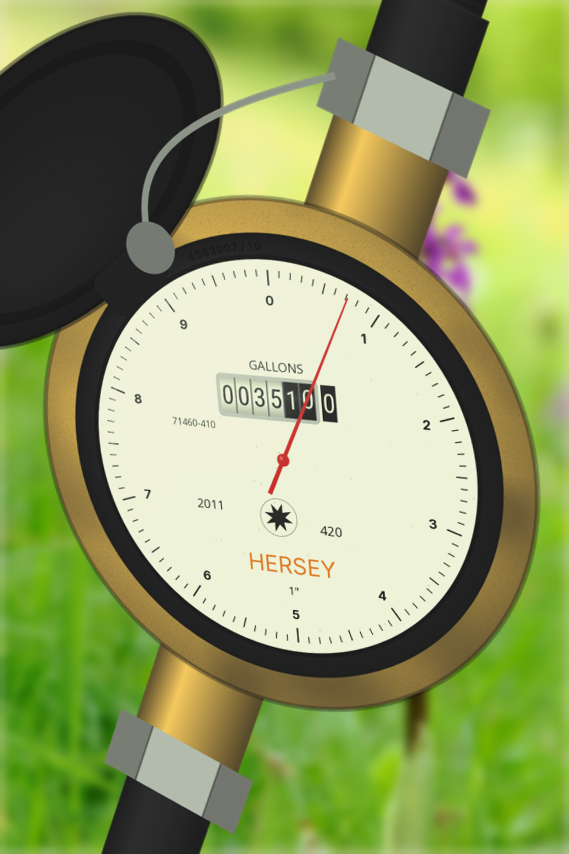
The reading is 35100.7 gal
